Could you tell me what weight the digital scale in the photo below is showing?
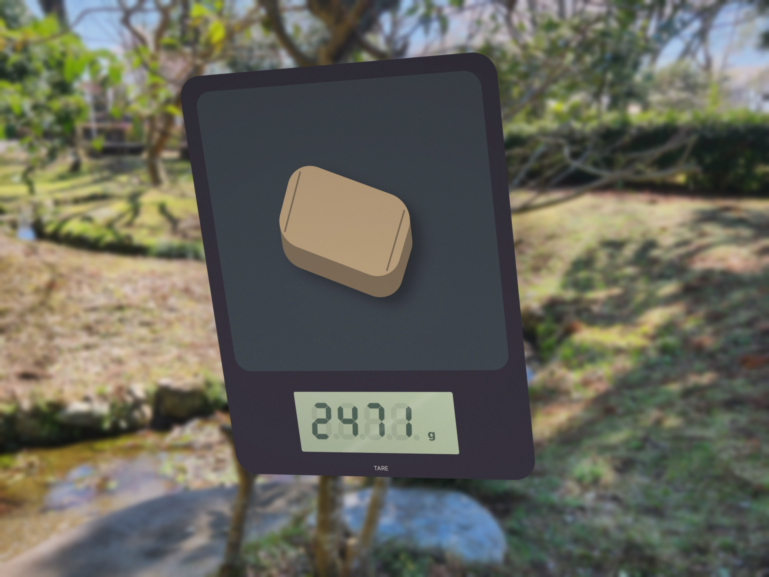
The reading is 2471 g
